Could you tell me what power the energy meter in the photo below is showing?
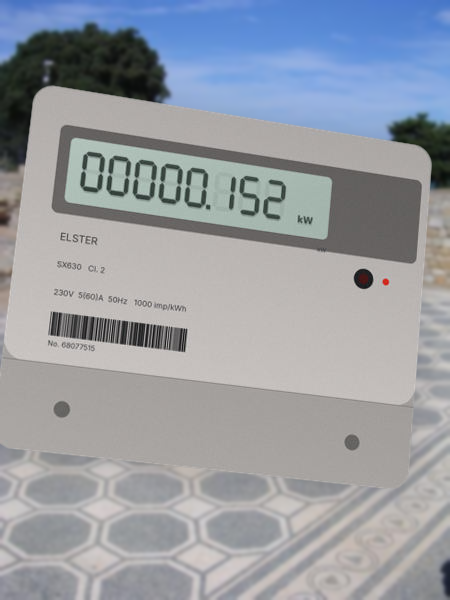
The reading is 0.152 kW
